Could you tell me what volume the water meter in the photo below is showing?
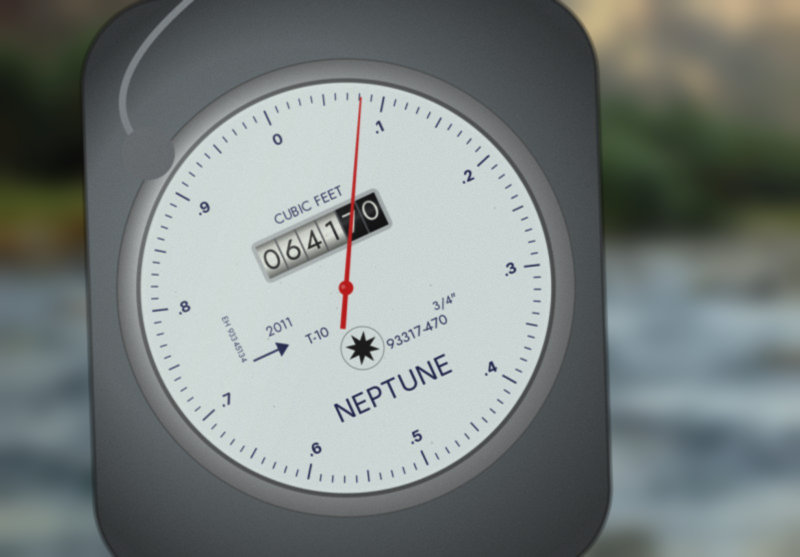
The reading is 64170.08 ft³
